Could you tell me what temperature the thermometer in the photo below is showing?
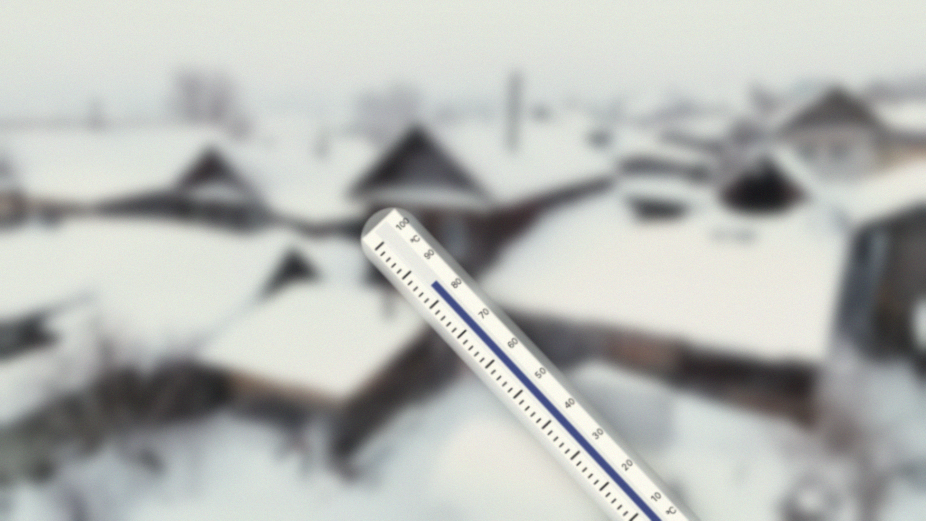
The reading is 84 °C
